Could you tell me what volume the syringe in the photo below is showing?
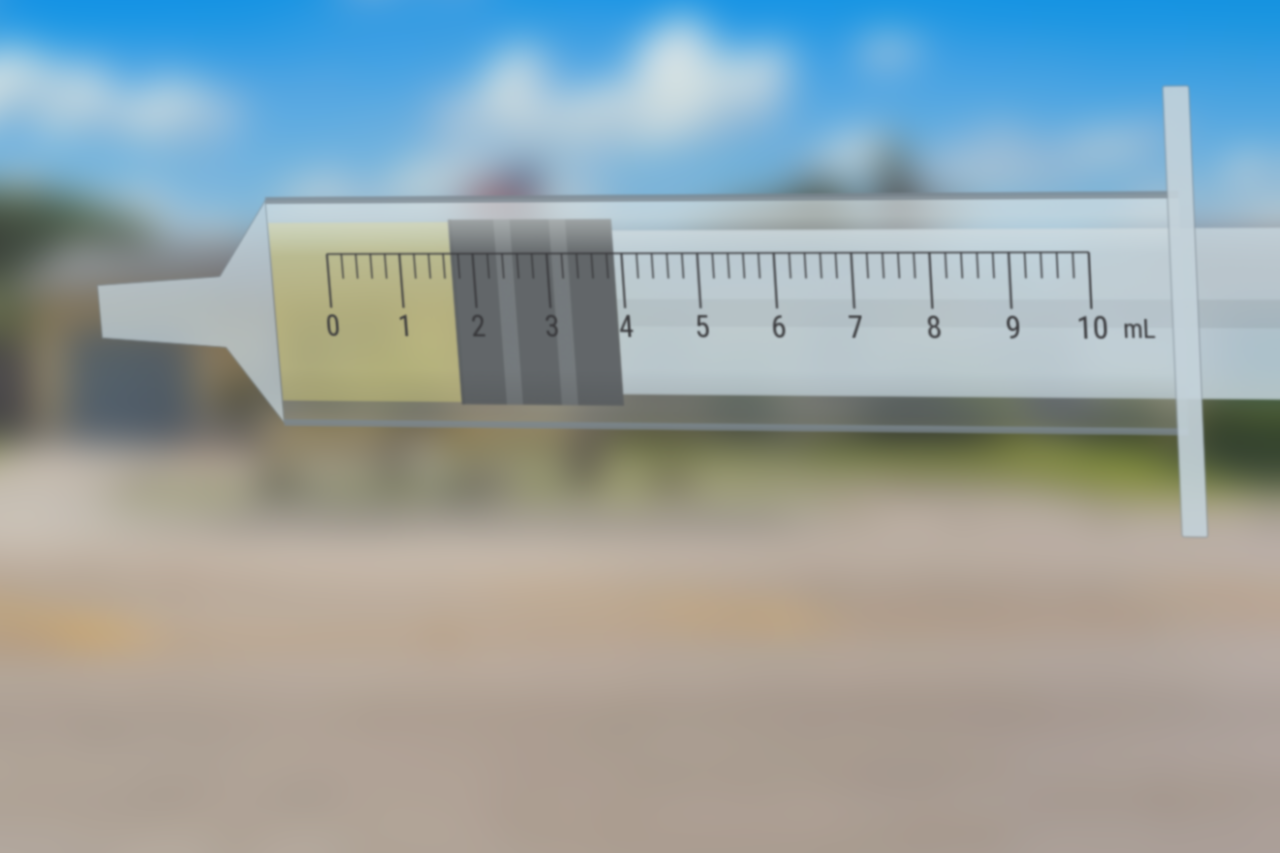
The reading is 1.7 mL
